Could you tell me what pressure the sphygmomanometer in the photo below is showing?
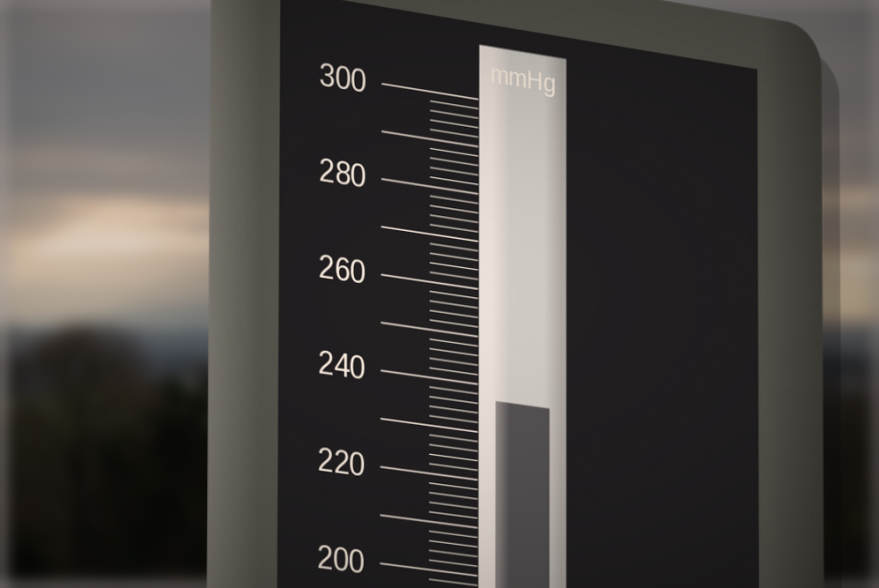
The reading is 237 mmHg
